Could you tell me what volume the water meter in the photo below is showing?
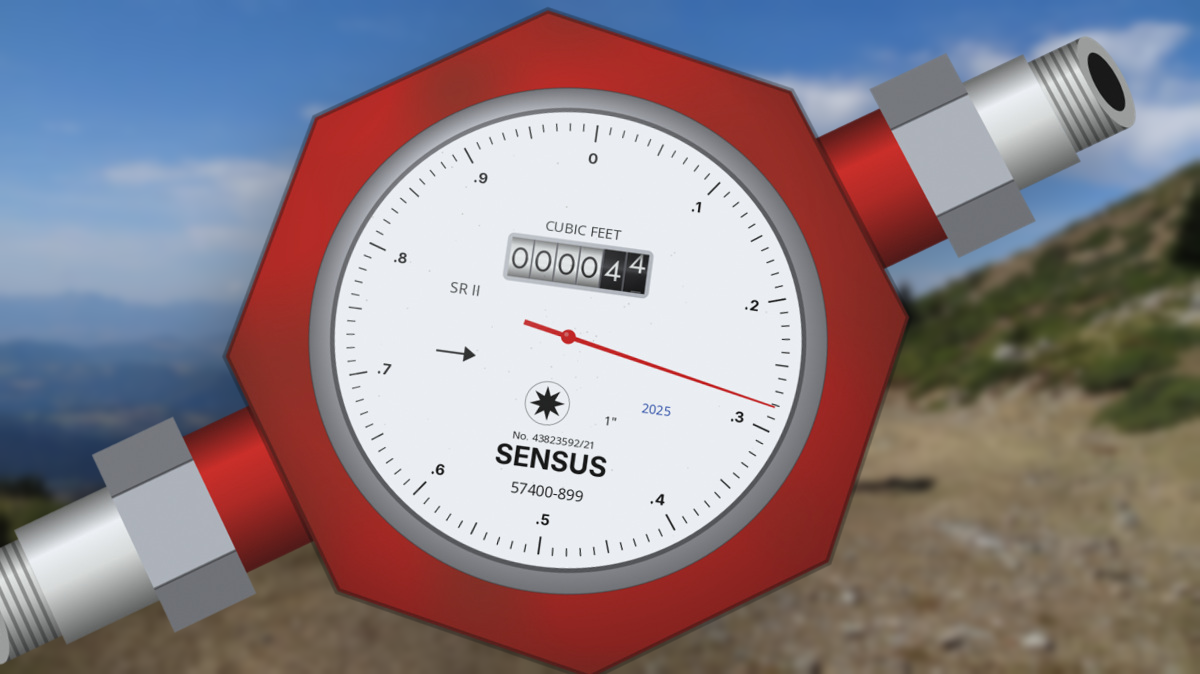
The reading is 44.28 ft³
